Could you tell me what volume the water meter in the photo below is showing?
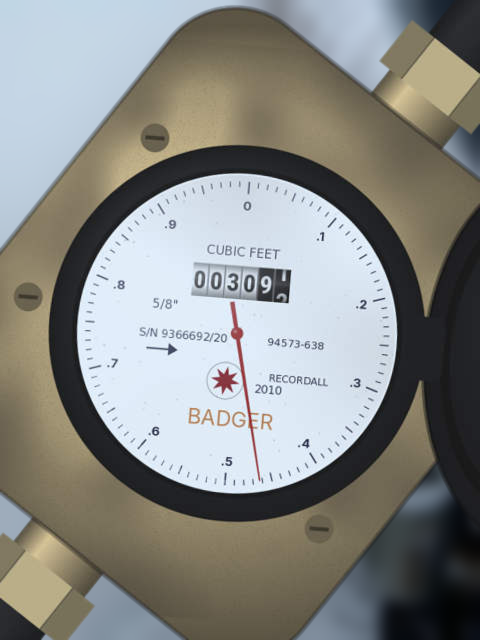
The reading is 3091.46 ft³
